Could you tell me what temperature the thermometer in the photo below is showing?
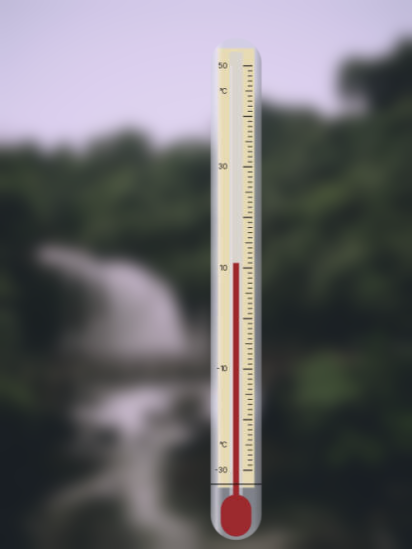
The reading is 11 °C
